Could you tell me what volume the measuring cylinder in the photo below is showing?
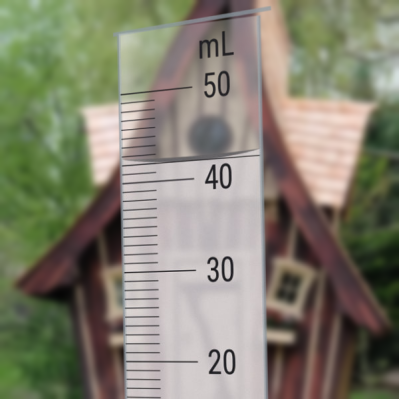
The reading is 42 mL
